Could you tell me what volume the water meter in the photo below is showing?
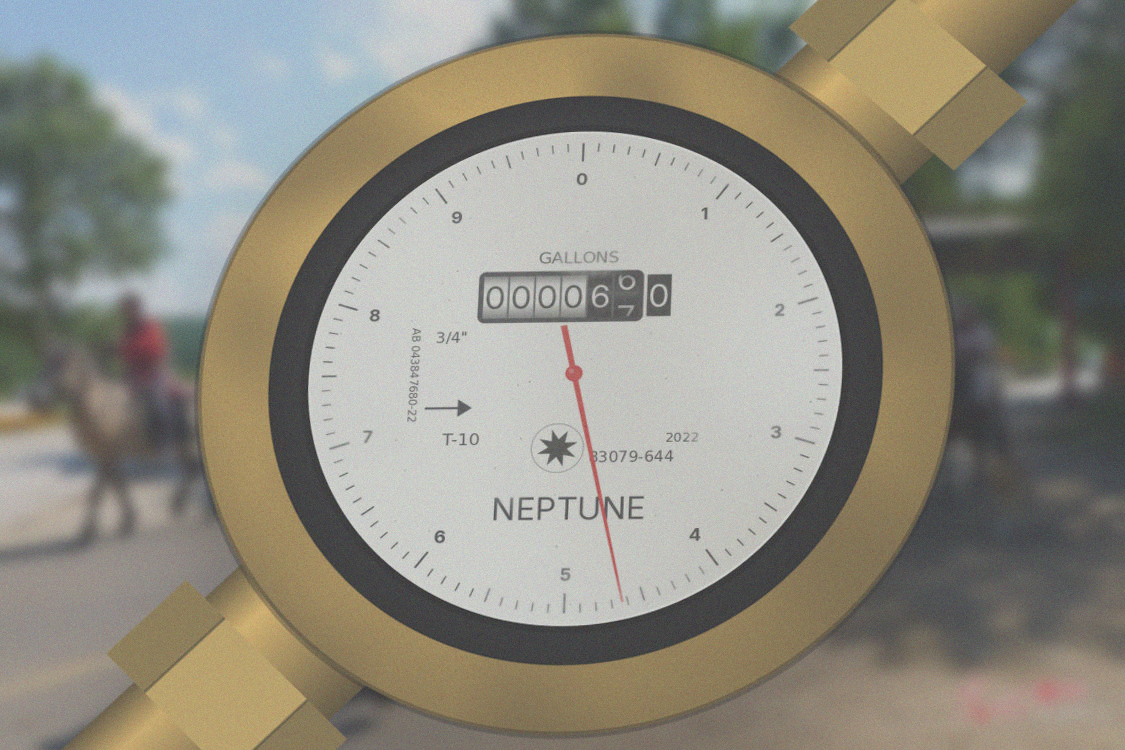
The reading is 664.6 gal
